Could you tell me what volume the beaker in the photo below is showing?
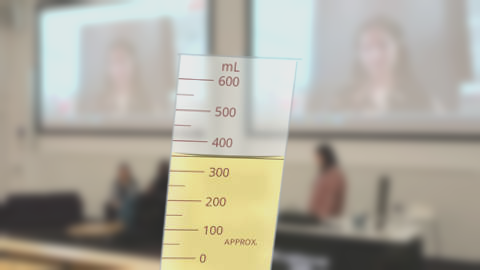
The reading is 350 mL
